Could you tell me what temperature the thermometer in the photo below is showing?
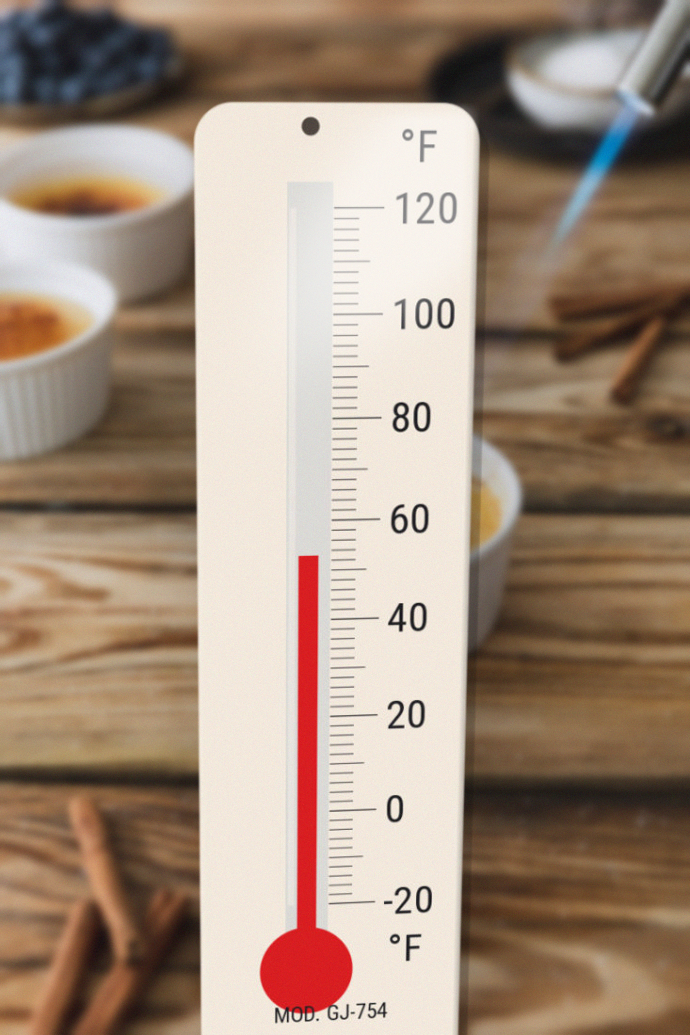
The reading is 53 °F
